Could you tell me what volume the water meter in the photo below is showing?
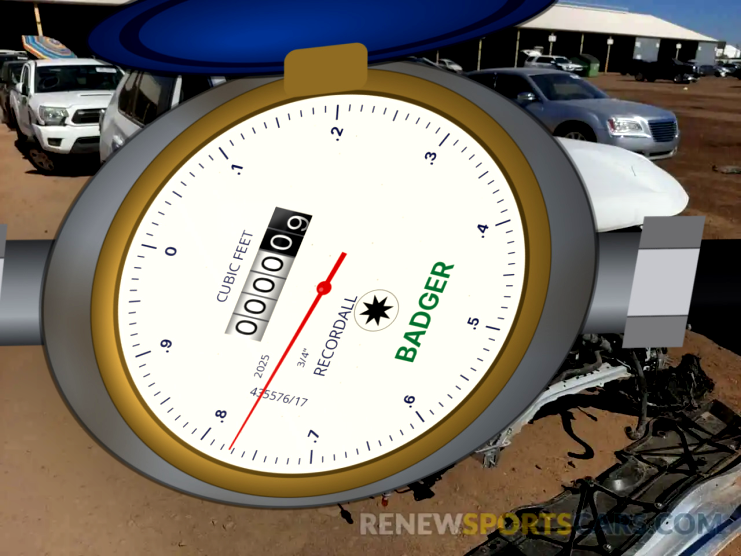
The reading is 8.77 ft³
